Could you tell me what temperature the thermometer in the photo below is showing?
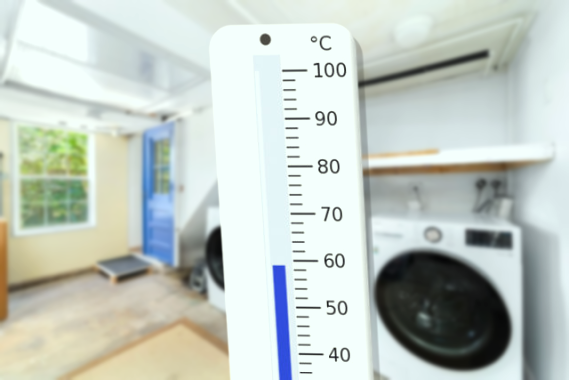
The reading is 59 °C
